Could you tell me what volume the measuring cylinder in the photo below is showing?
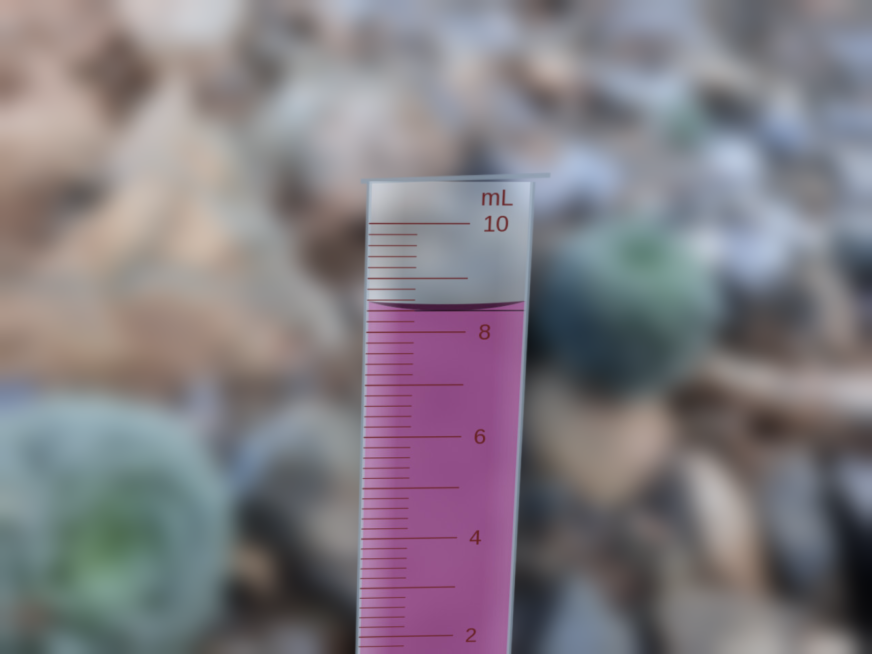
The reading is 8.4 mL
